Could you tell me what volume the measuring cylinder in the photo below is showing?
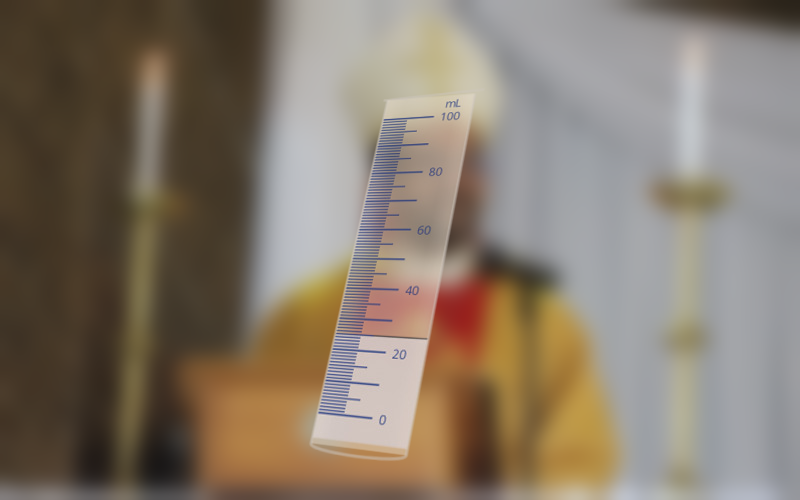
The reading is 25 mL
